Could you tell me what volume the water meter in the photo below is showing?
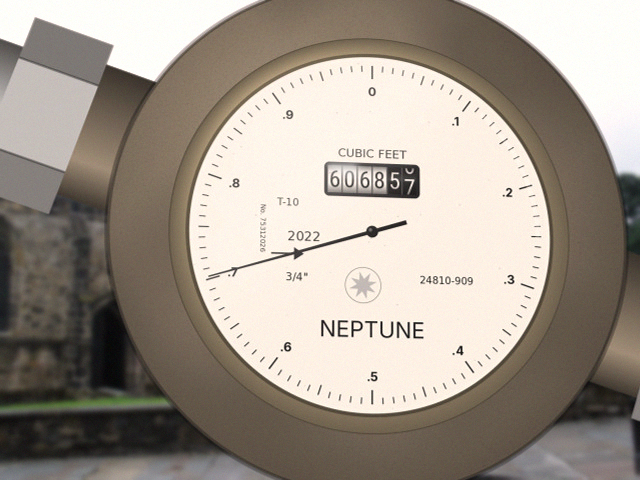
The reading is 606856.70 ft³
